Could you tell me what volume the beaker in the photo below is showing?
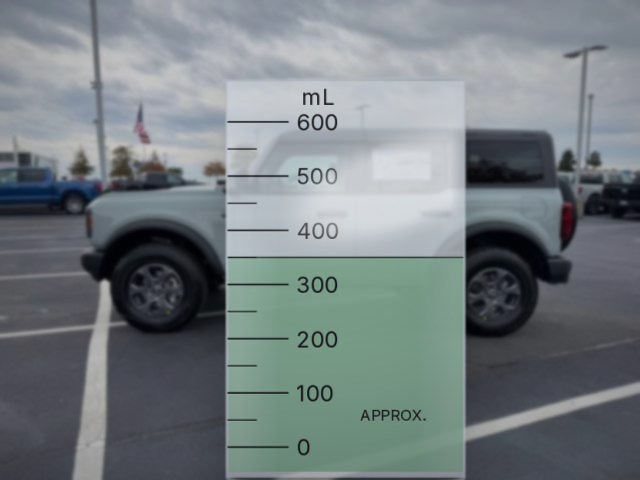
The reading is 350 mL
